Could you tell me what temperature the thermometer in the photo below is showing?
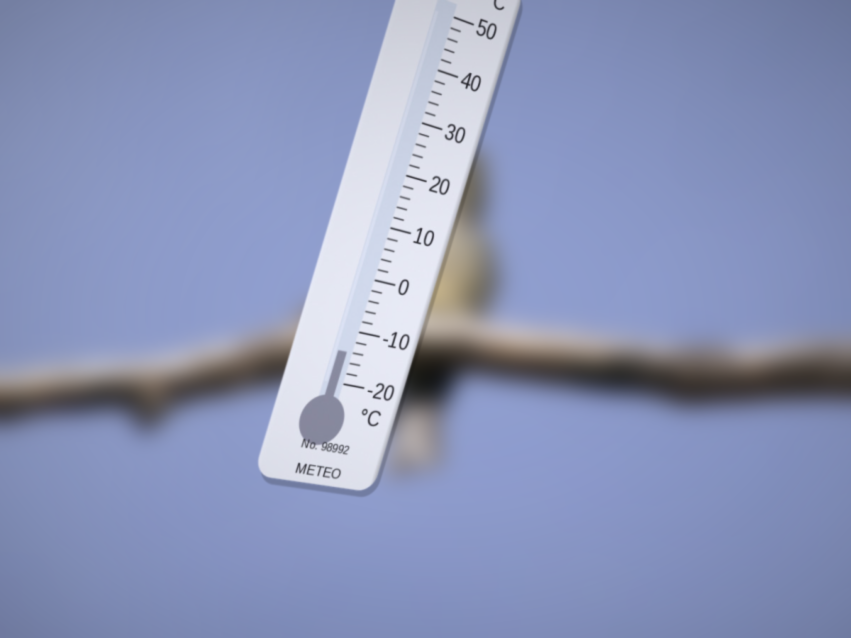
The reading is -14 °C
